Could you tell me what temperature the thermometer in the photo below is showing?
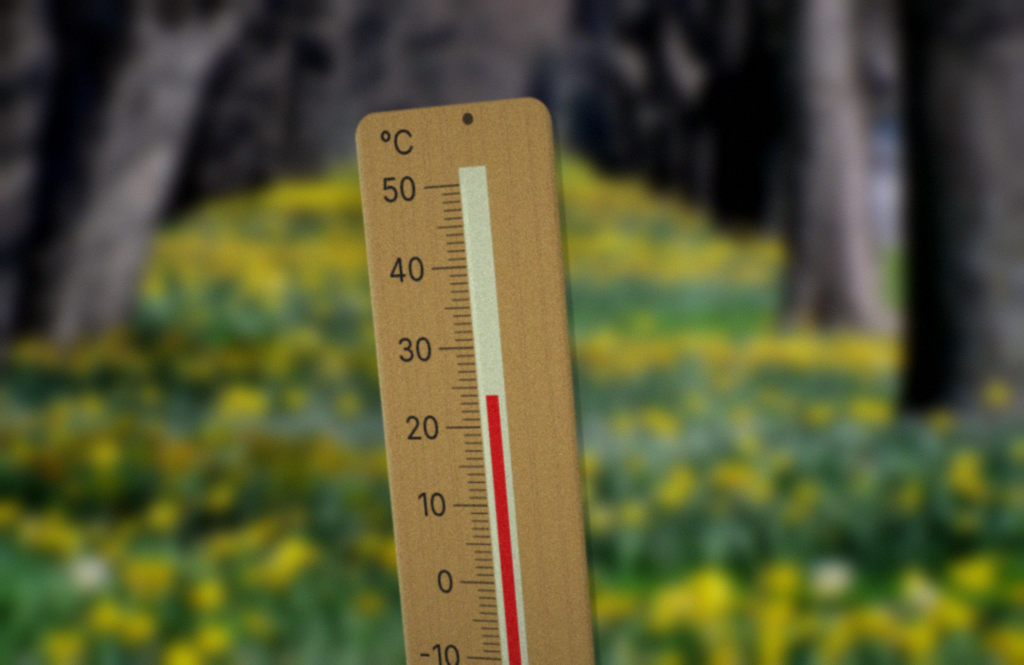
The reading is 24 °C
